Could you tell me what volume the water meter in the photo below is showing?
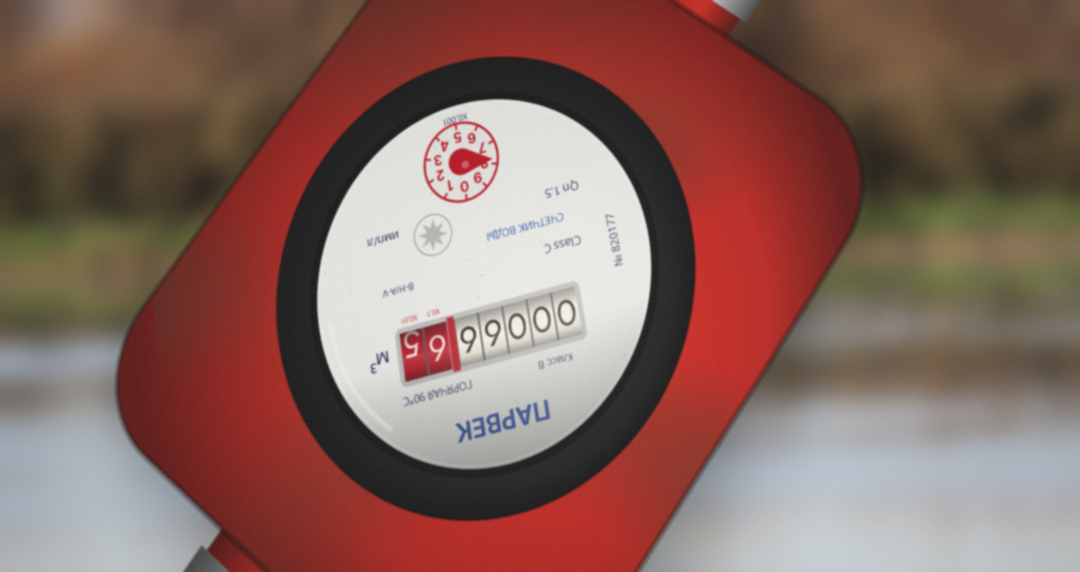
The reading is 66.647 m³
